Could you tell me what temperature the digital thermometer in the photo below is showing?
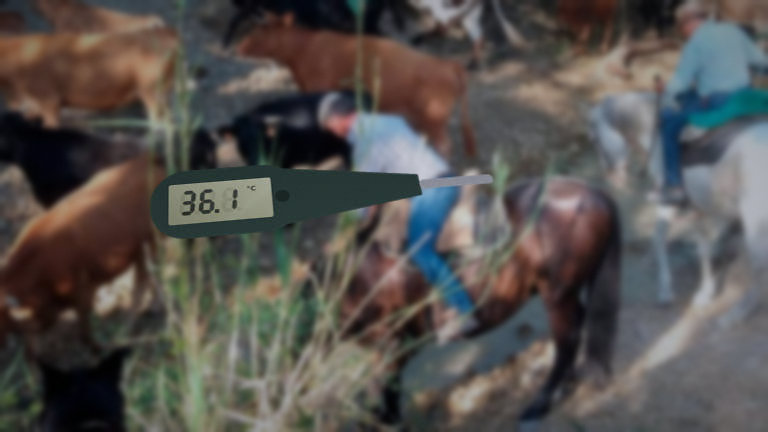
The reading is 36.1 °C
